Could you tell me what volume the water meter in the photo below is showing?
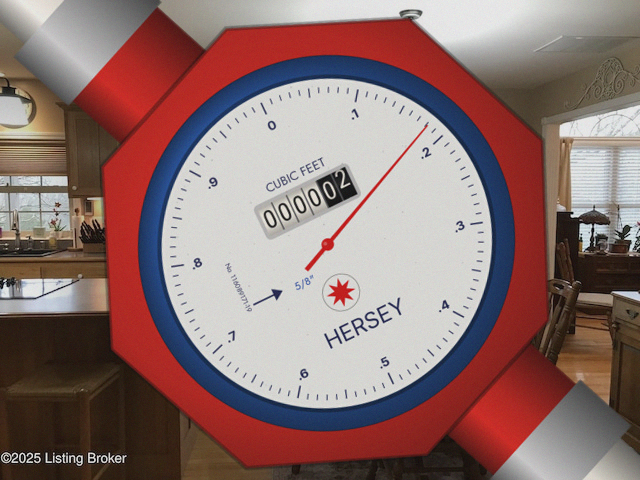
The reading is 2.18 ft³
